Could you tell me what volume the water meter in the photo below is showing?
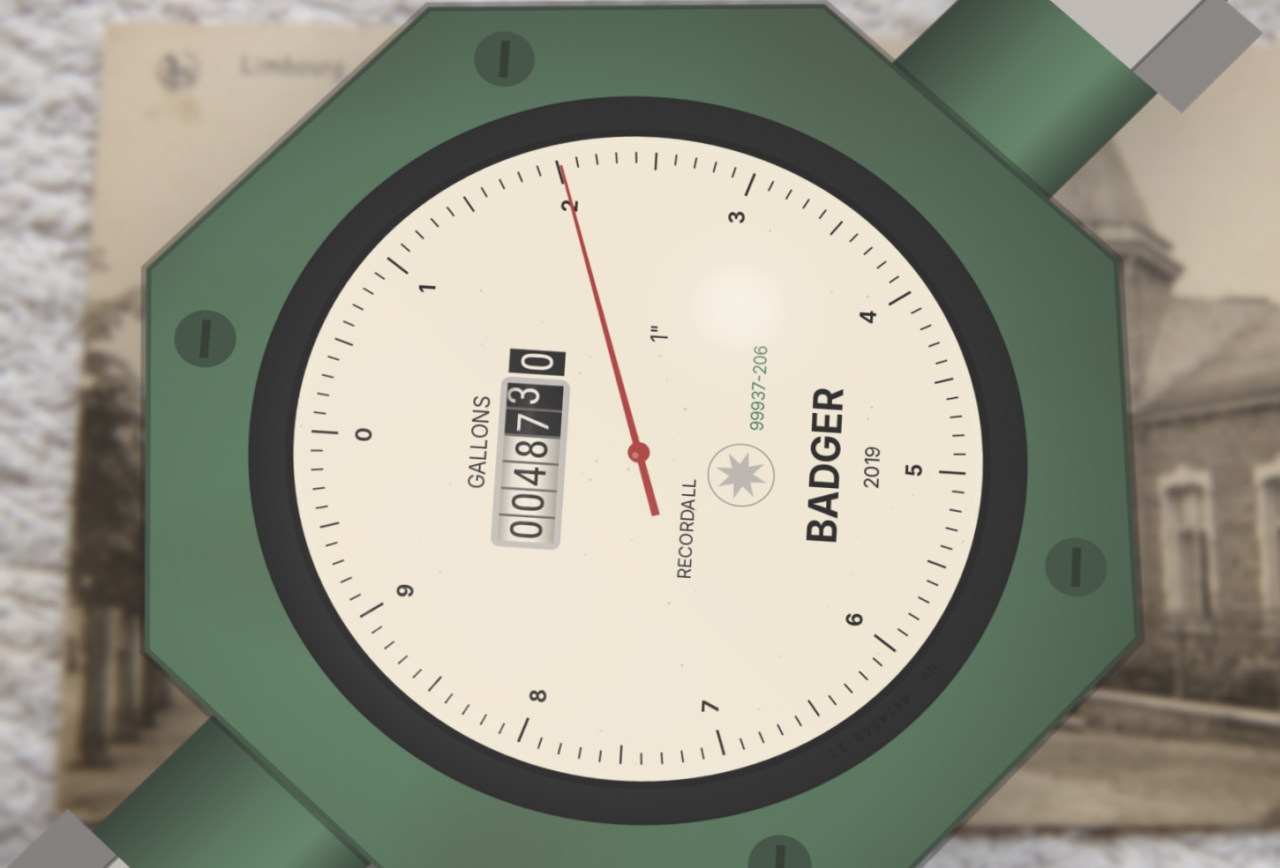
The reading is 48732.0 gal
